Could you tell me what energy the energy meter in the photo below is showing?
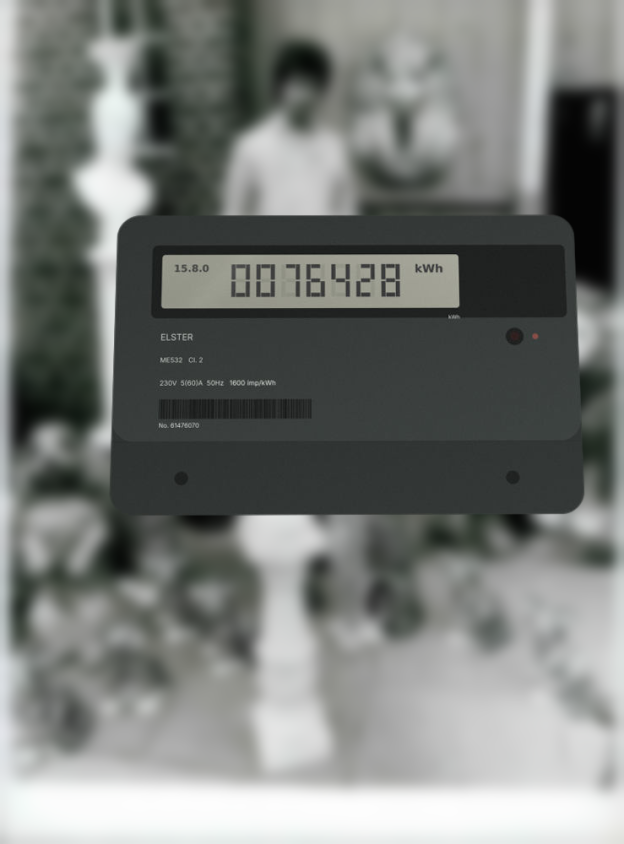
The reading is 76428 kWh
